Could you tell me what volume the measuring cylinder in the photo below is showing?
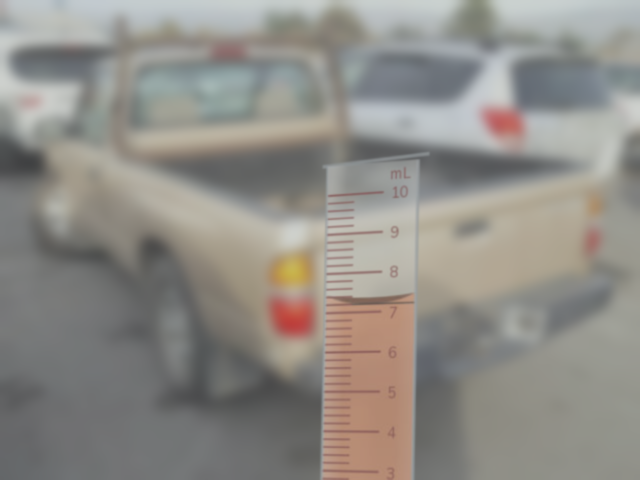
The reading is 7.2 mL
